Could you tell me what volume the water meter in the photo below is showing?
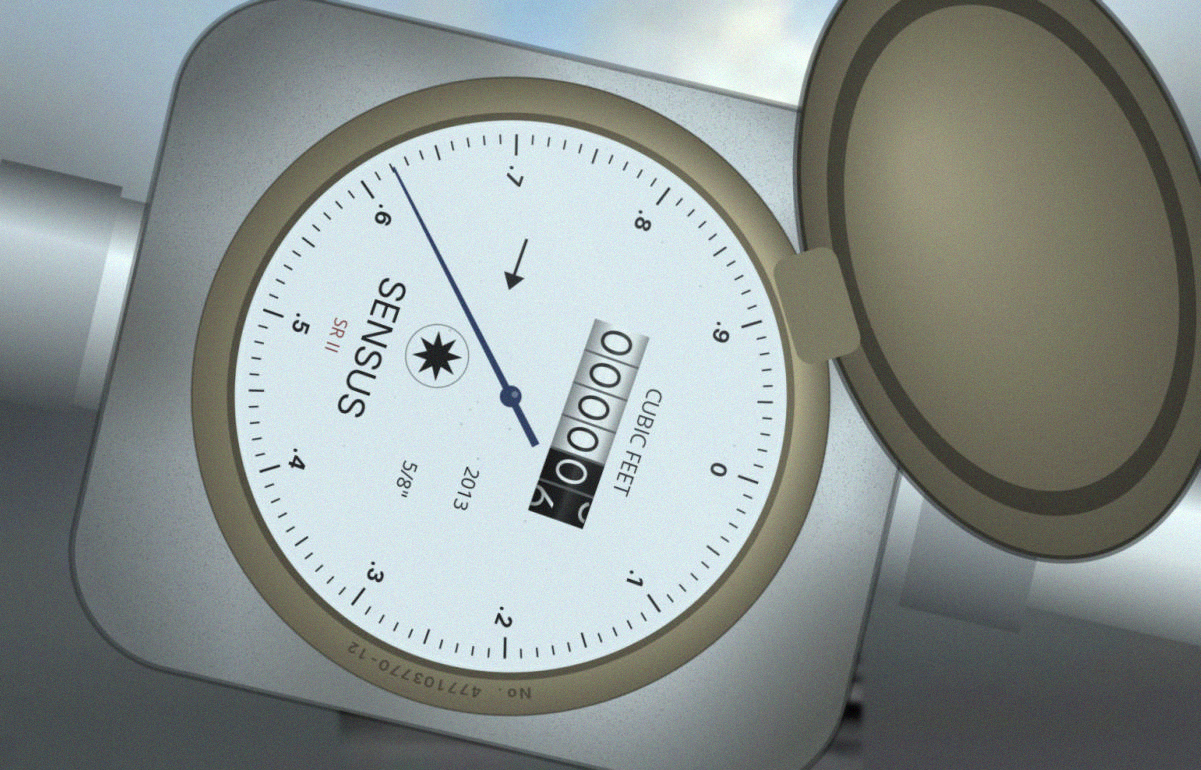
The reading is 5.62 ft³
